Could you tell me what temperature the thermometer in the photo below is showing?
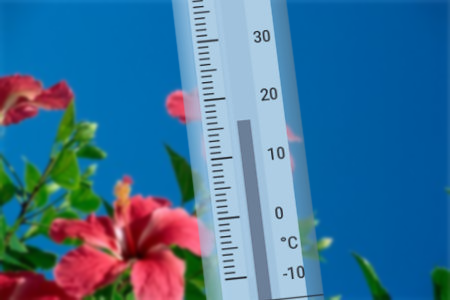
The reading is 16 °C
